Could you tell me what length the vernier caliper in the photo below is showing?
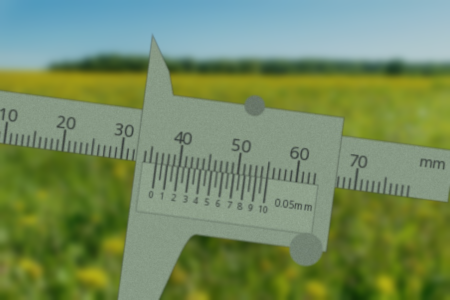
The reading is 36.0 mm
